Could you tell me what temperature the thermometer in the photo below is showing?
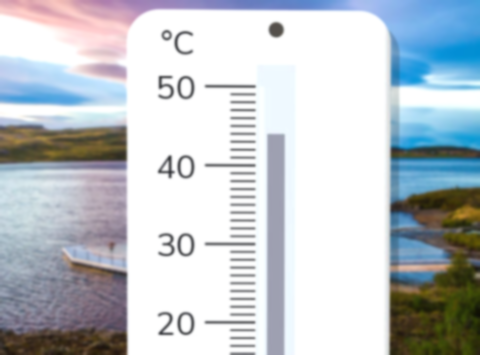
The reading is 44 °C
